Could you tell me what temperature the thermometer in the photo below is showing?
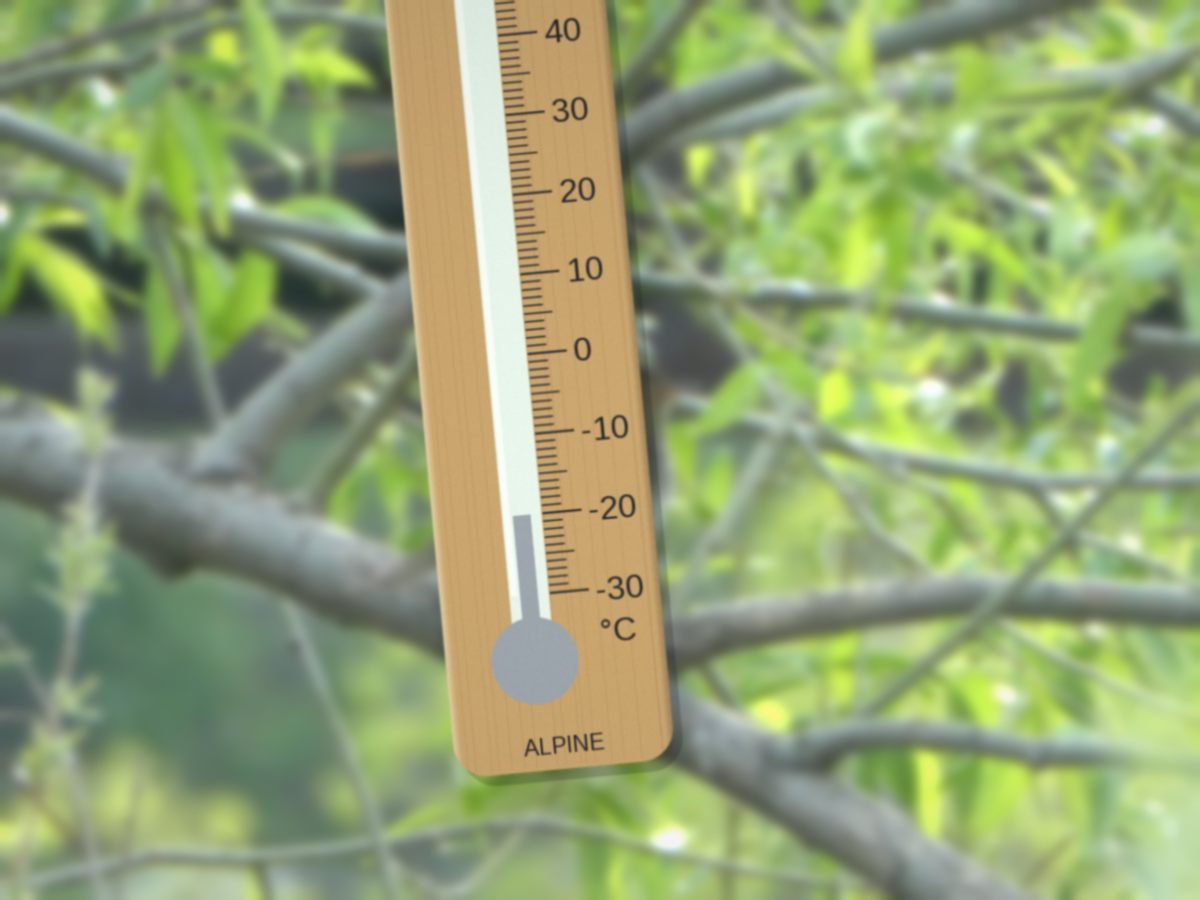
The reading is -20 °C
